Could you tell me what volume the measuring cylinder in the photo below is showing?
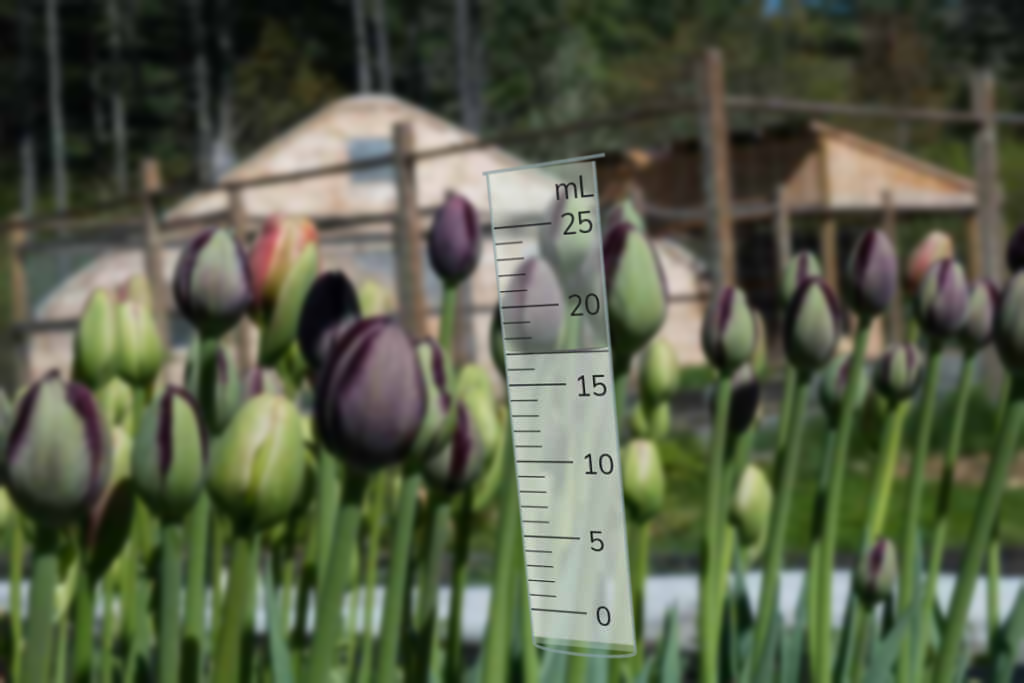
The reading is 17 mL
